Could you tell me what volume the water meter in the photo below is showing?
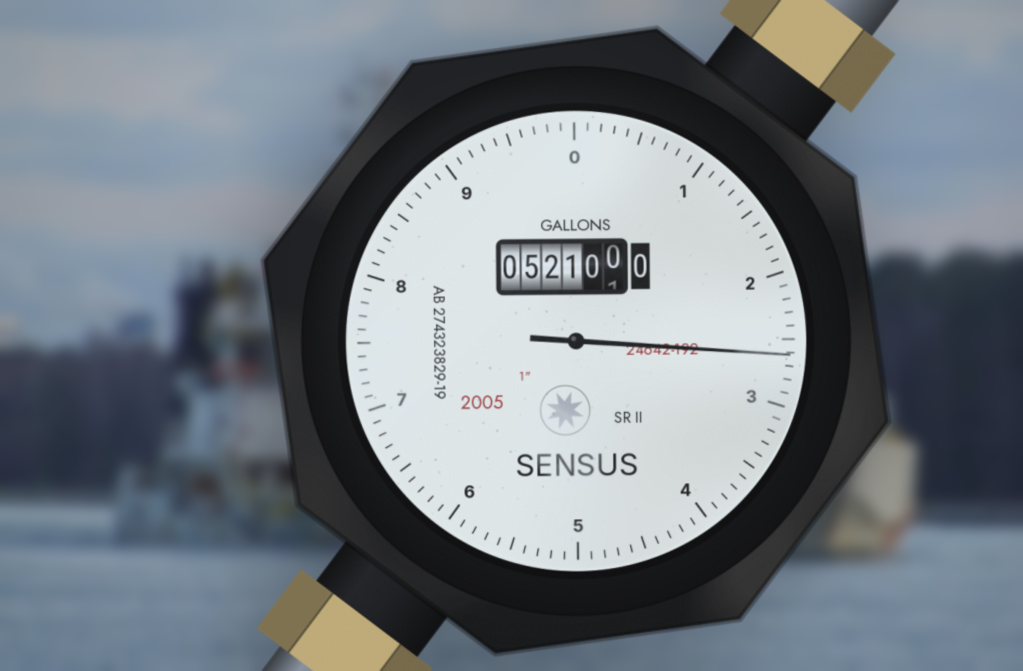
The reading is 521002.6 gal
